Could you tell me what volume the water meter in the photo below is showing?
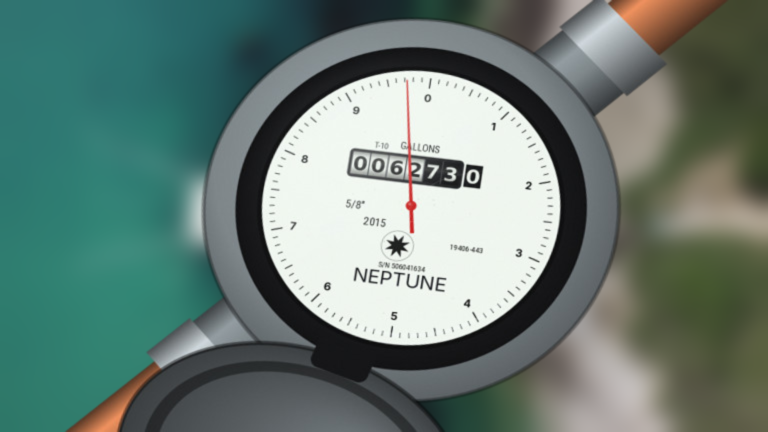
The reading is 62729.7 gal
